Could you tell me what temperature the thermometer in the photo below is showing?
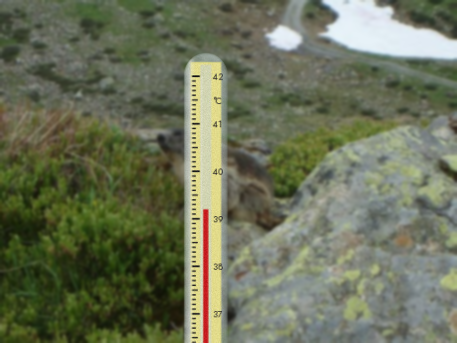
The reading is 39.2 °C
